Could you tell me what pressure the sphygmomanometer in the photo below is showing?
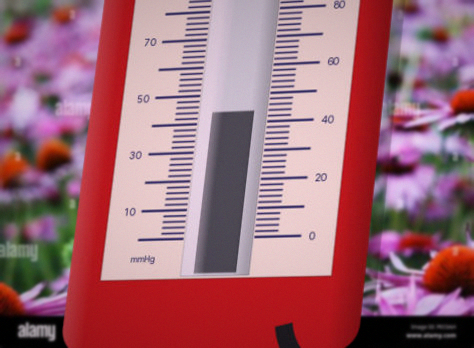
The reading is 44 mmHg
